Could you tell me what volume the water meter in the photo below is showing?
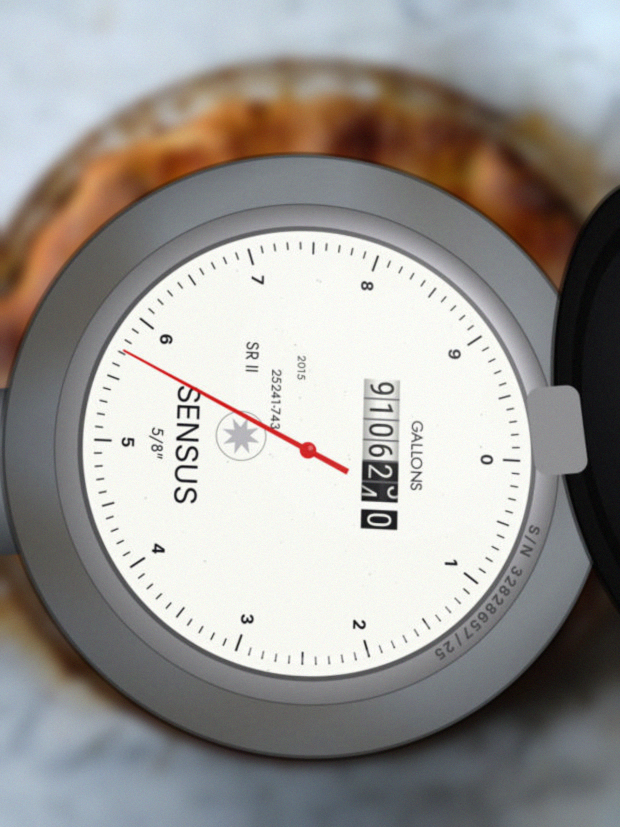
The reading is 9106235.7 gal
